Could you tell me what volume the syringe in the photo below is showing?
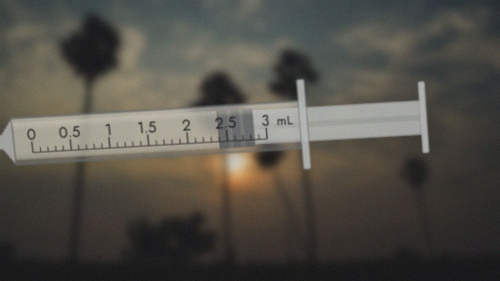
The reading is 2.4 mL
